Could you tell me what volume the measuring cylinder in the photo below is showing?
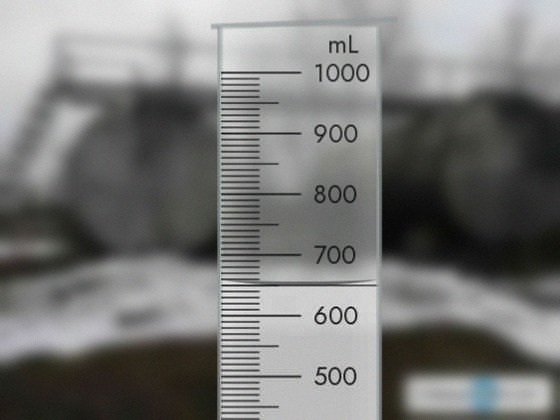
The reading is 650 mL
